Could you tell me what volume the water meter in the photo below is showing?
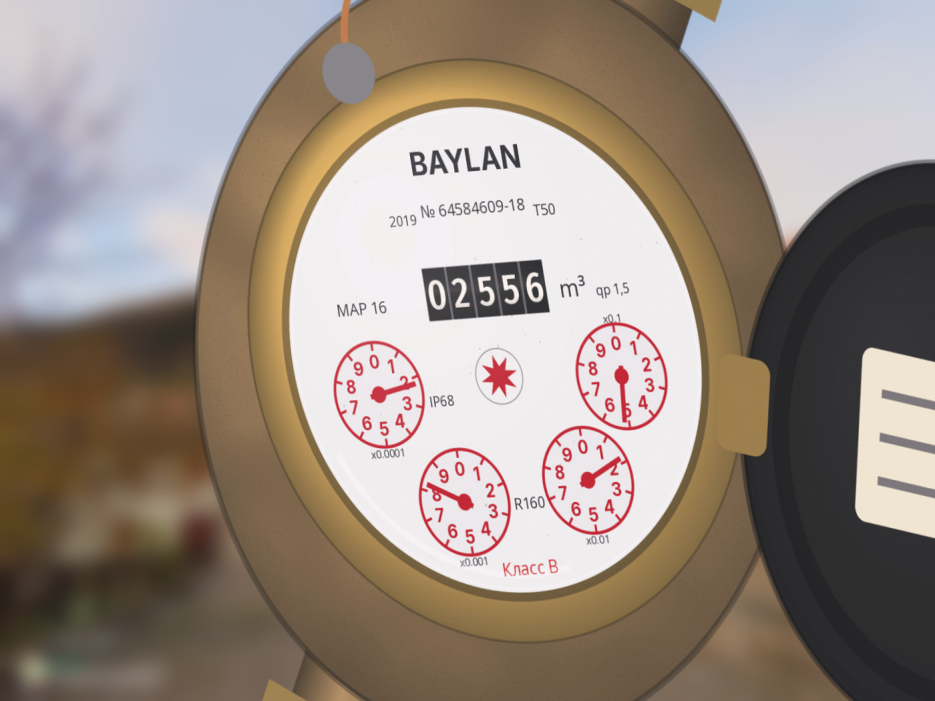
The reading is 2556.5182 m³
